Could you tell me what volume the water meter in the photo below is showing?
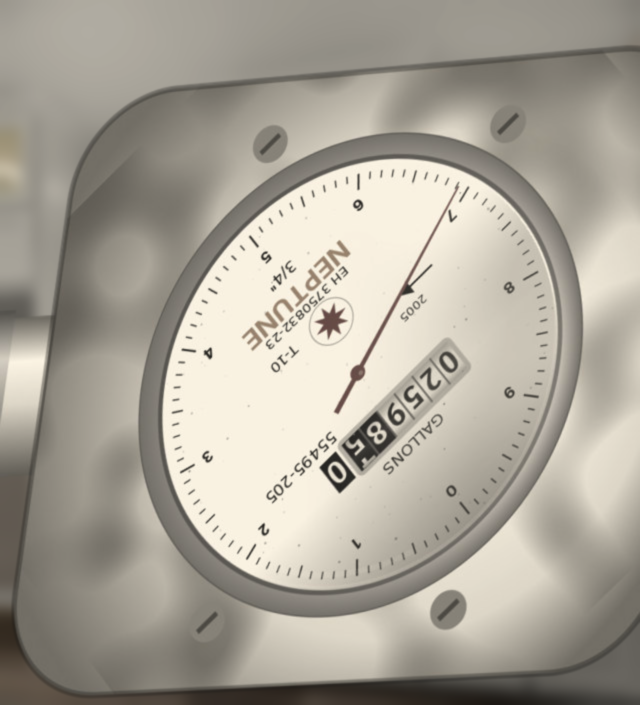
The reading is 259846.9 gal
